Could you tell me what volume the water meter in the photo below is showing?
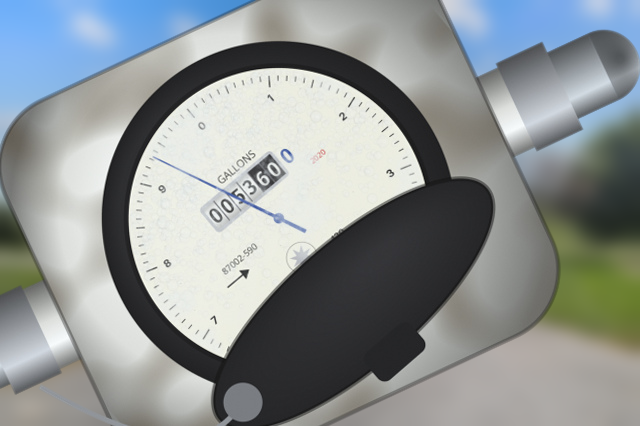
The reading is 53599.3 gal
